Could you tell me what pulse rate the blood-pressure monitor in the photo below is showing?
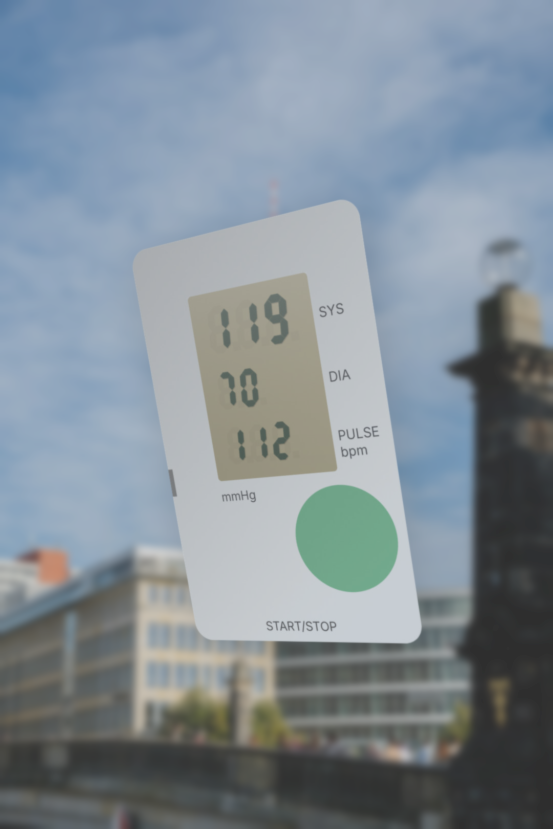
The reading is 112 bpm
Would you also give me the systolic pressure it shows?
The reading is 119 mmHg
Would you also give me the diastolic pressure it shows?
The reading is 70 mmHg
